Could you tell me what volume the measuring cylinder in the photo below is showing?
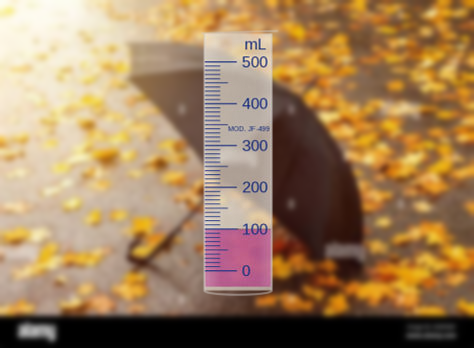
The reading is 100 mL
